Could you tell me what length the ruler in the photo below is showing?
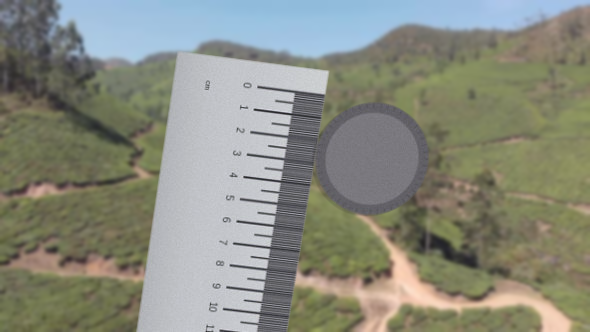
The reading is 5 cm
